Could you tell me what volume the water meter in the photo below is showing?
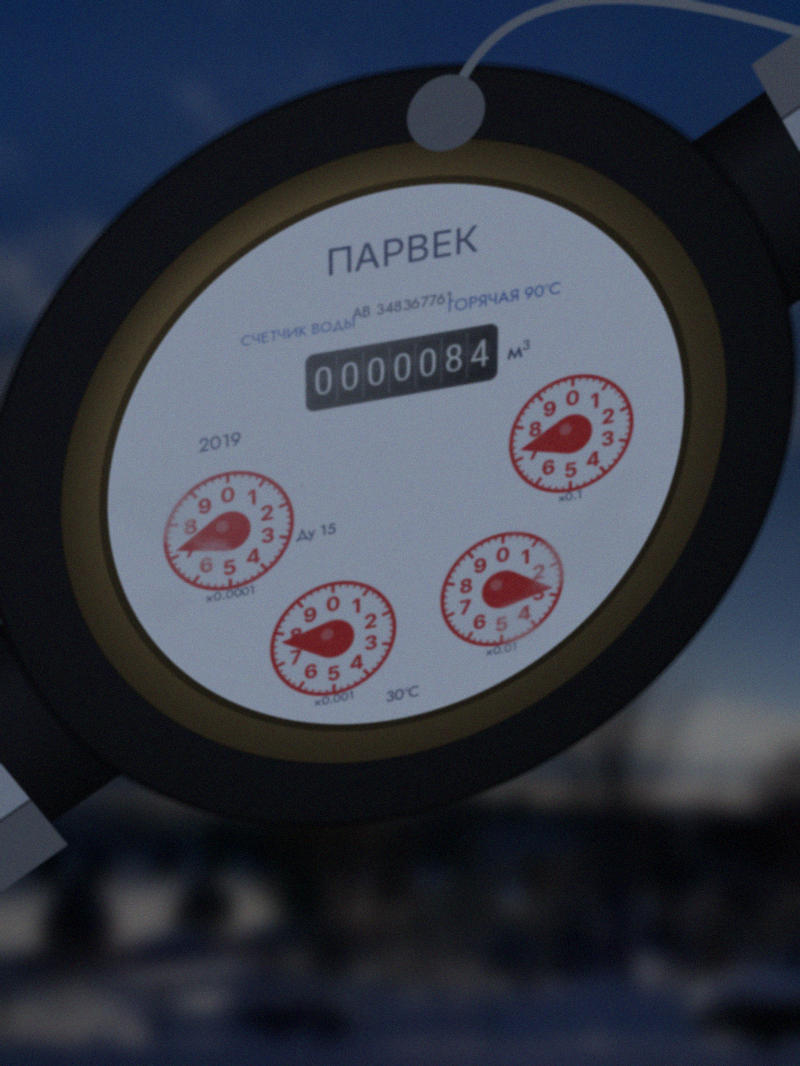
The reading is 84.7277 m³
